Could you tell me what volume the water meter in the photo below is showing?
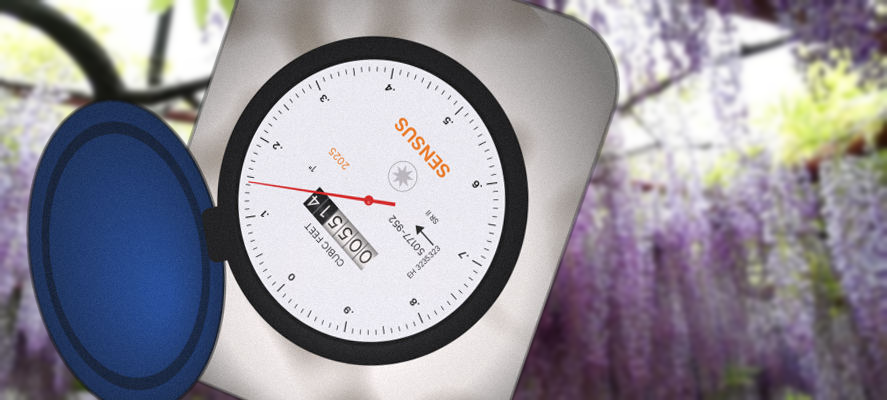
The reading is 5514.14 ft³
